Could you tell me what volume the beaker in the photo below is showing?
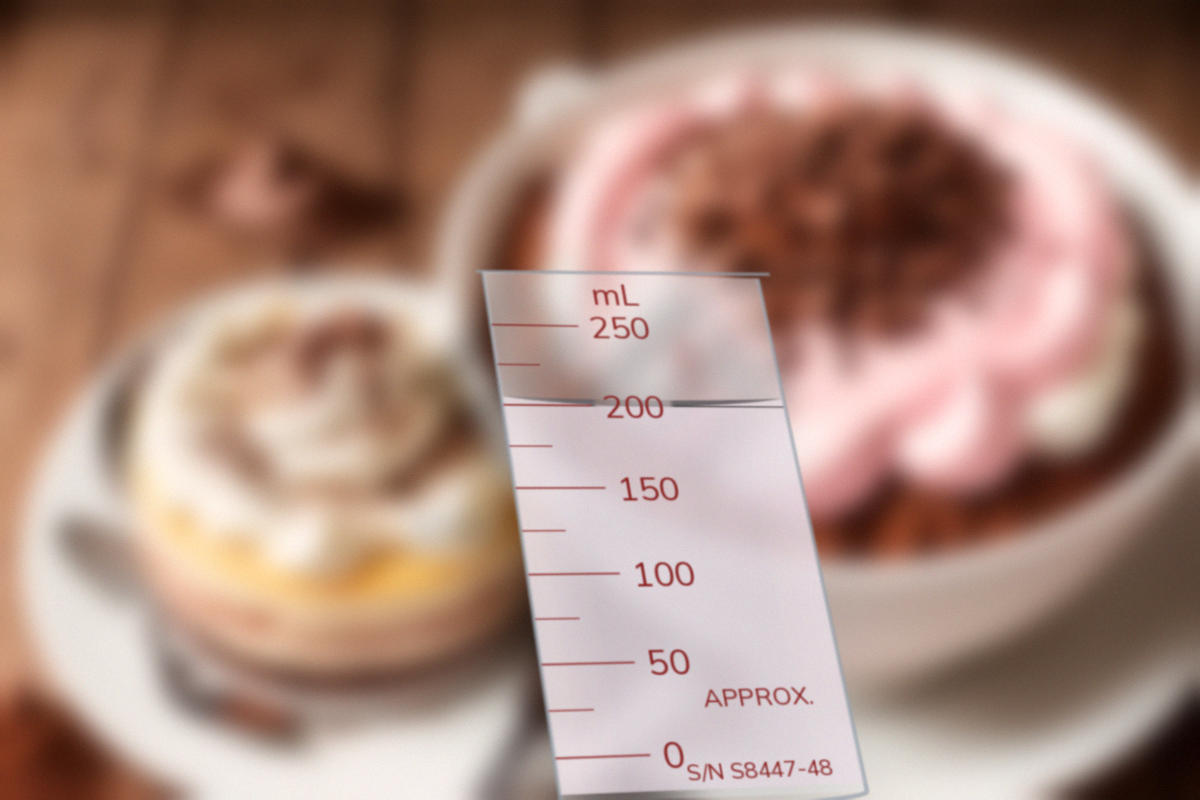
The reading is 200 mL
